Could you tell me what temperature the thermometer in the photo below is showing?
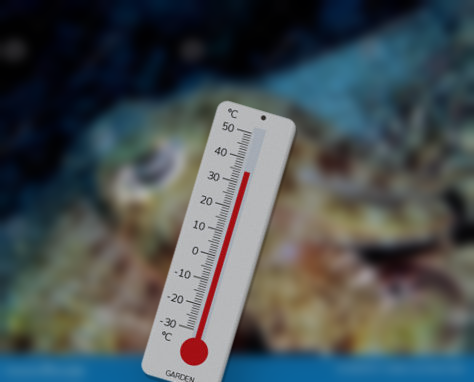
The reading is 35 °C
